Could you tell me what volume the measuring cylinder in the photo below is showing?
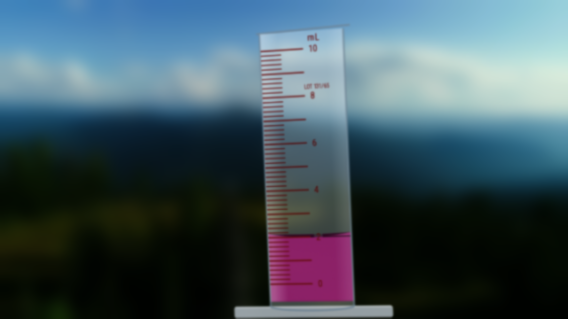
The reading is 2 mL
